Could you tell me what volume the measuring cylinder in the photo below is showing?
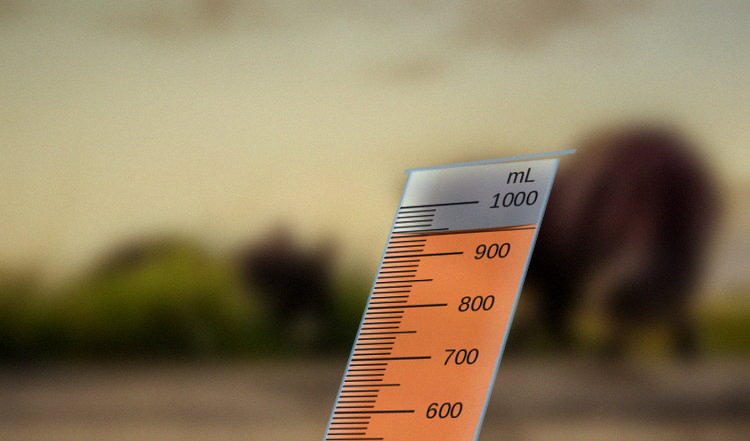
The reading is 940 mL
